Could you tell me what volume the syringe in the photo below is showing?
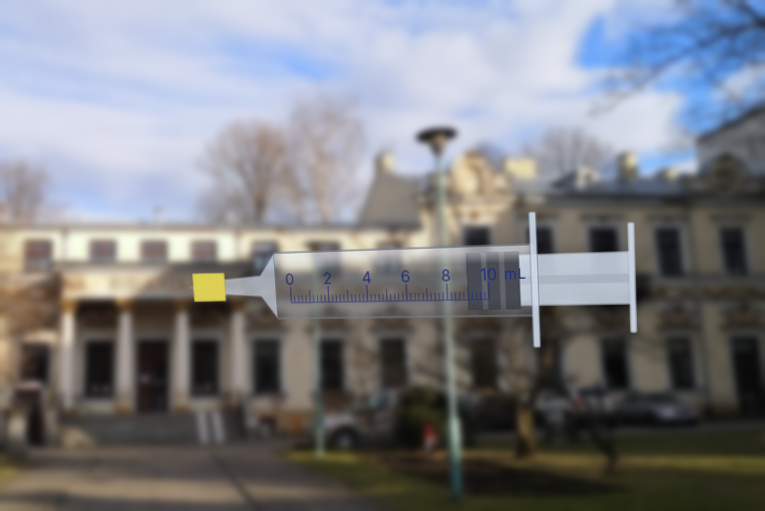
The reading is 9 mL
